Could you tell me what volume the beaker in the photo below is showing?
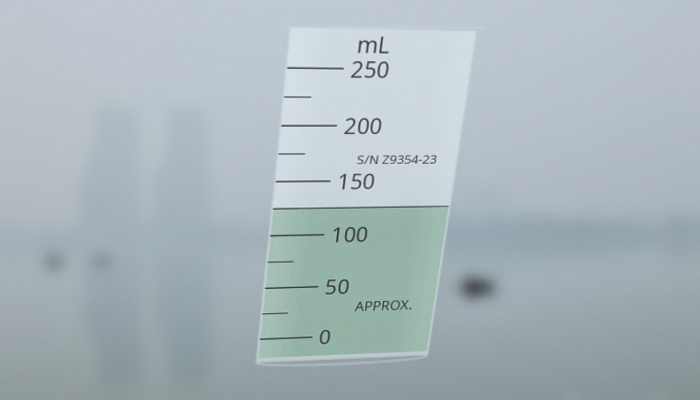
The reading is 125 mL
